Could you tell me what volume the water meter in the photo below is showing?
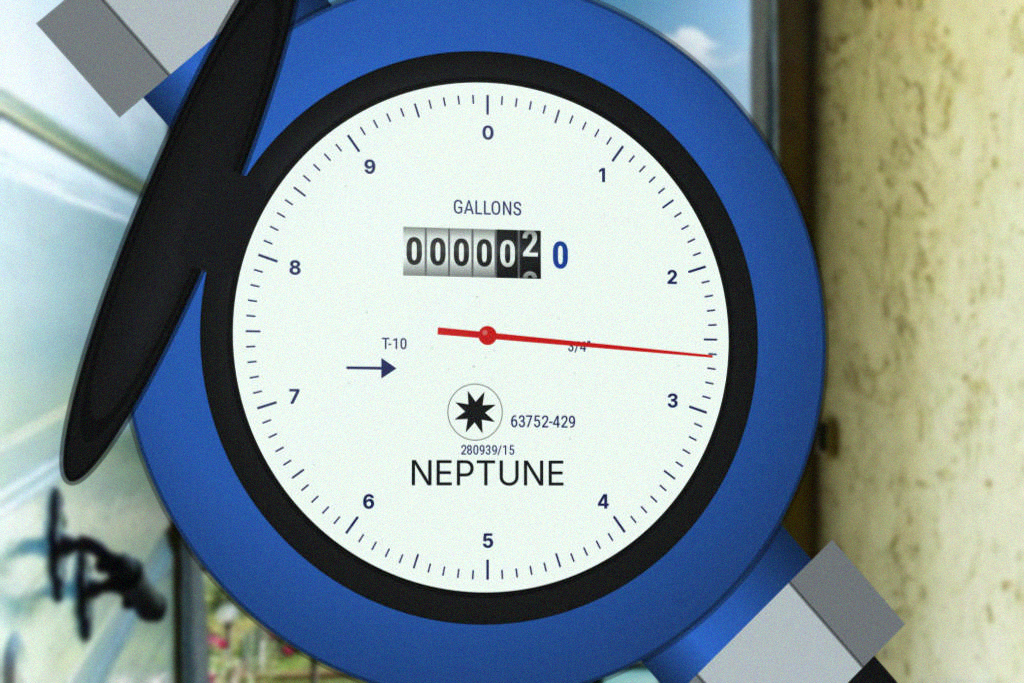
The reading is 22.6 gal
